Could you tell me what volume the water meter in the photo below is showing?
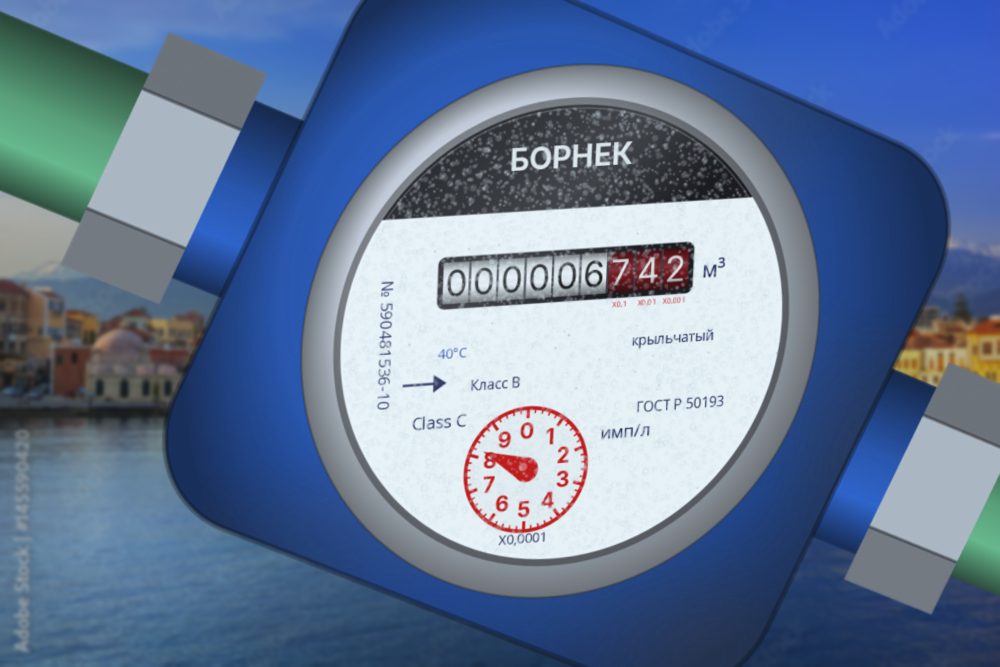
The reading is 6.7428 m³
